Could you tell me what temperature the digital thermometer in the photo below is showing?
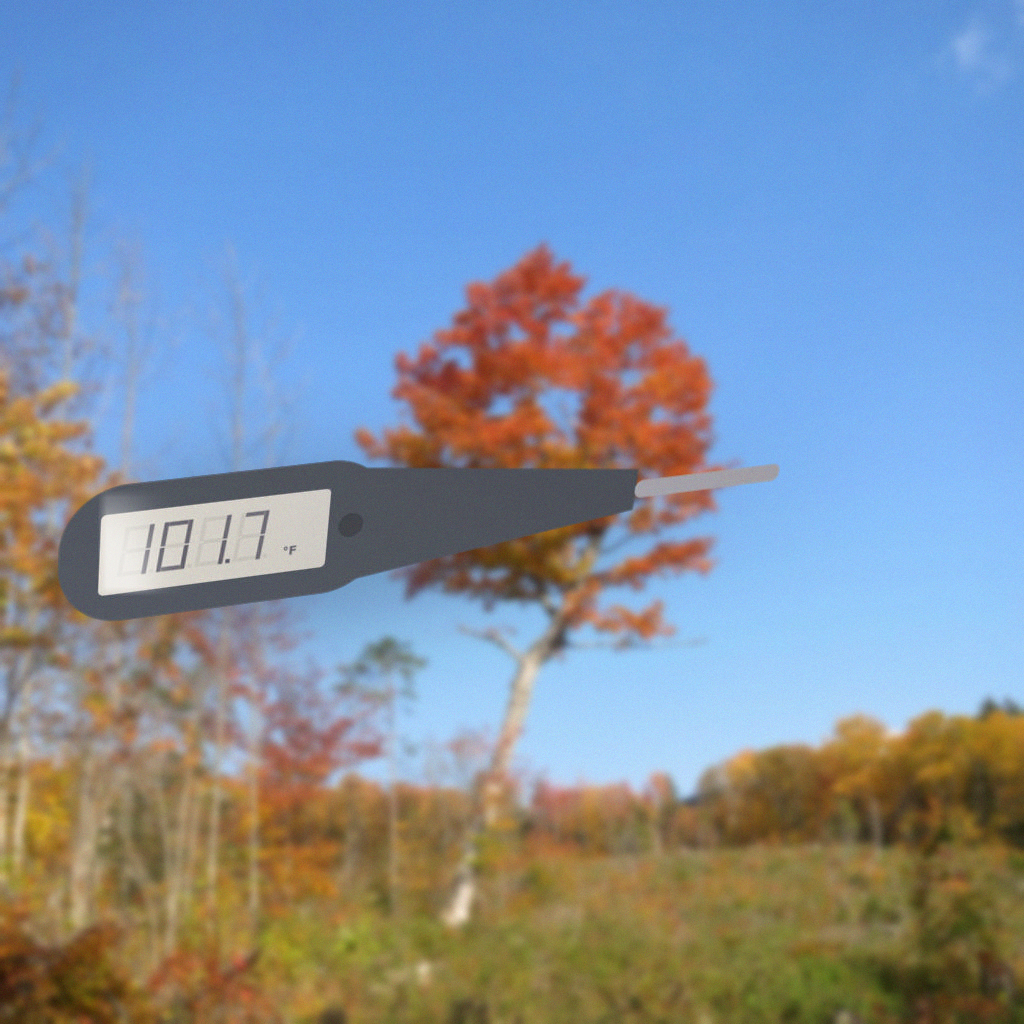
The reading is 101.7 °F
